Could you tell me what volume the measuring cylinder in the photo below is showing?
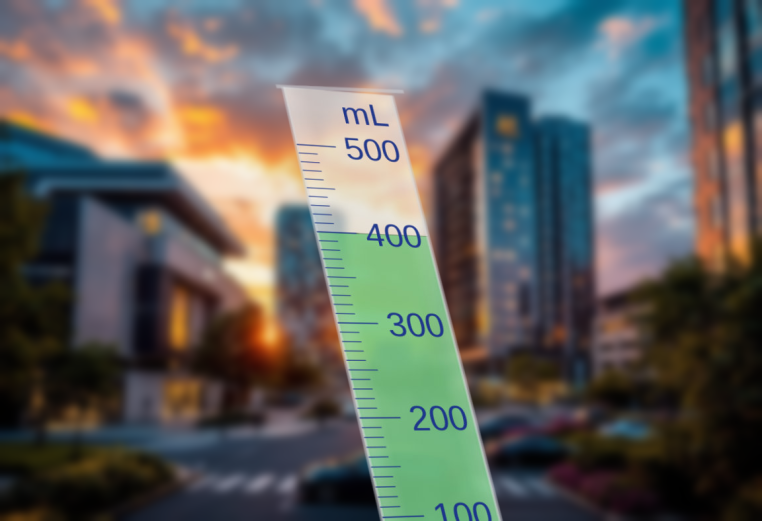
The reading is 400 mL
